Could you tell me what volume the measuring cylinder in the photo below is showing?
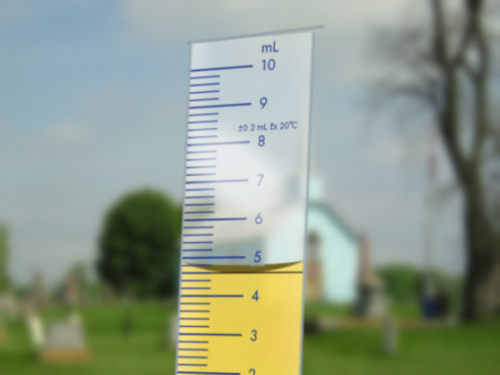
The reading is 4.6 mL
